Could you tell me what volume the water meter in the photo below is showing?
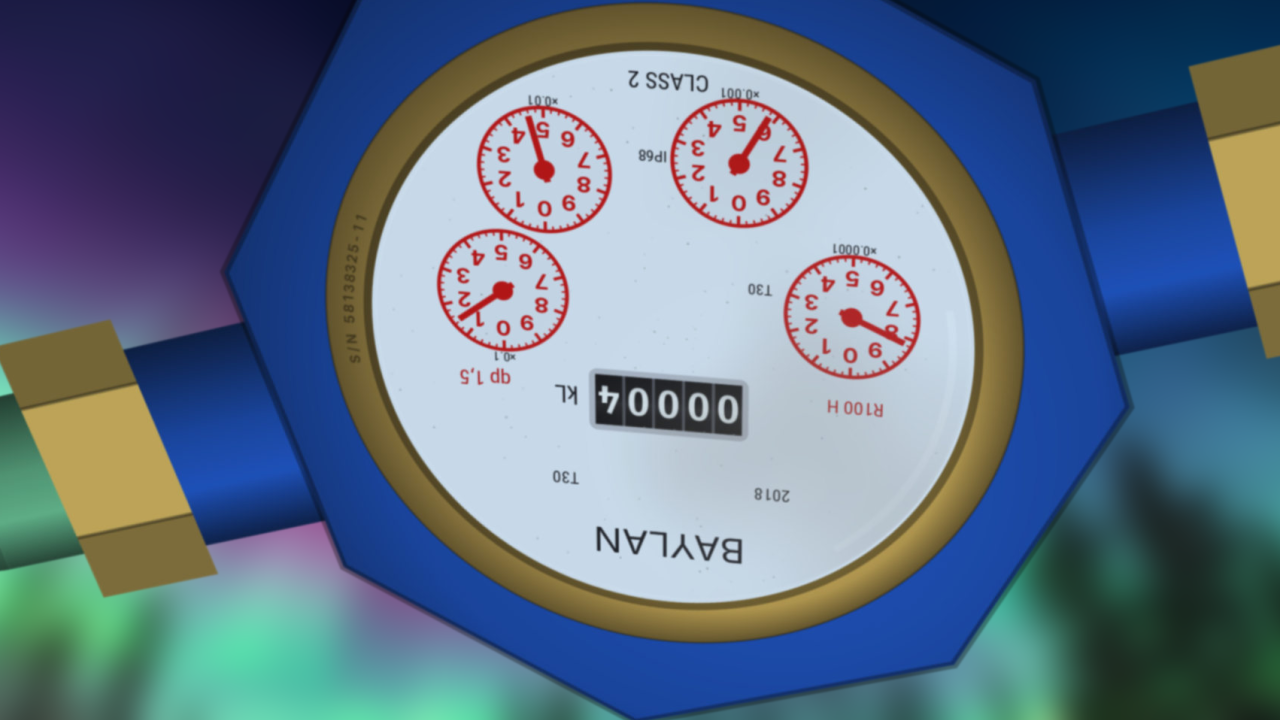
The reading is 4.1458 kL
